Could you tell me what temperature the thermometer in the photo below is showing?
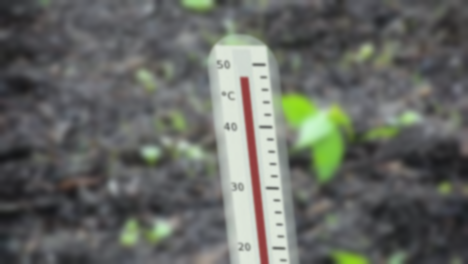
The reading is 48 °C
